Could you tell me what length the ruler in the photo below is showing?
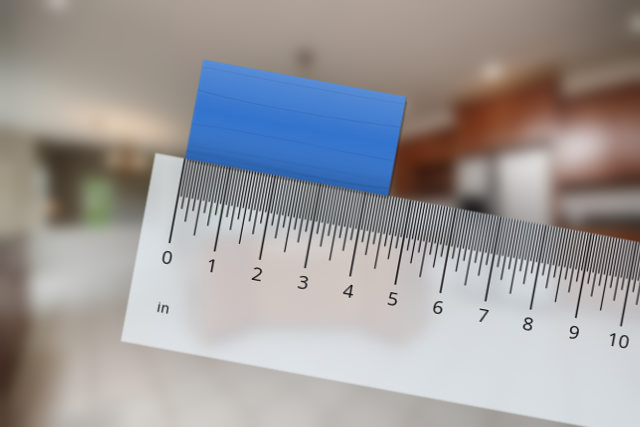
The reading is 4.5 in
